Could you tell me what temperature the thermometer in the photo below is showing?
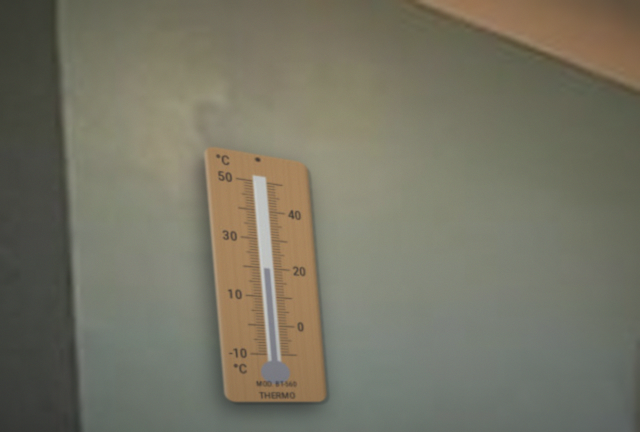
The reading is 20 °C
